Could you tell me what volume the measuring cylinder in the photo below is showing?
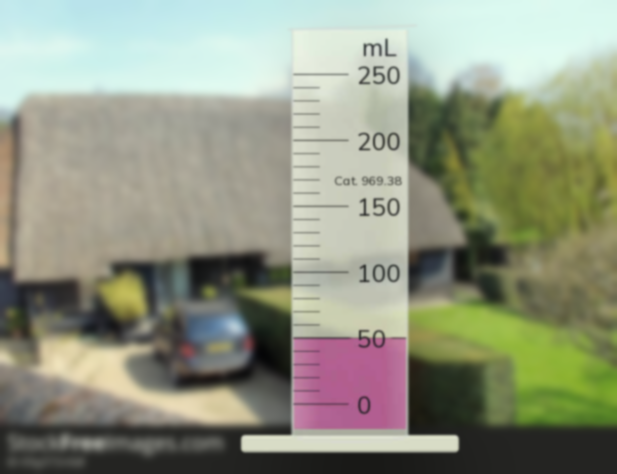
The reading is 50 mL
